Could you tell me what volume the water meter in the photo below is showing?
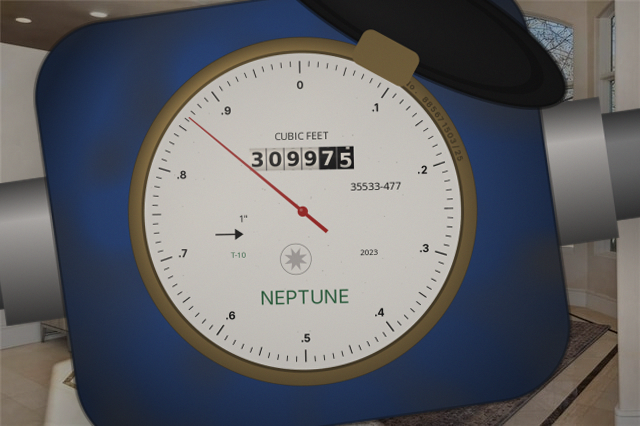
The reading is 309974.86 ft³
